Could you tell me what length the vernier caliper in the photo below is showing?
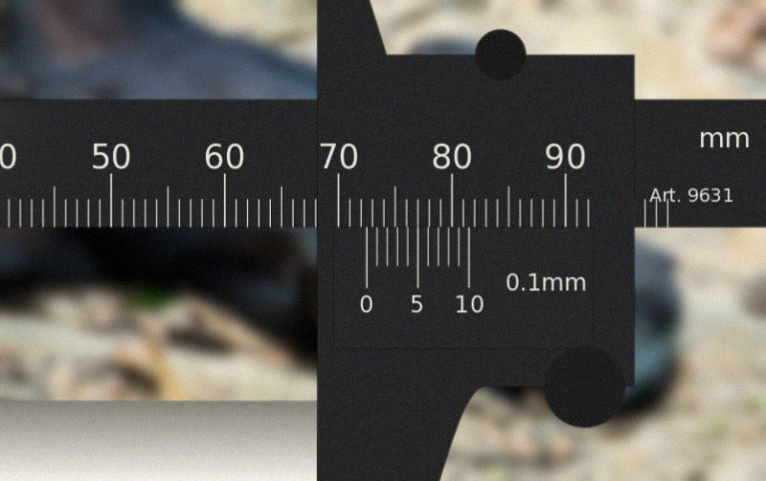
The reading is 72.5 mm
